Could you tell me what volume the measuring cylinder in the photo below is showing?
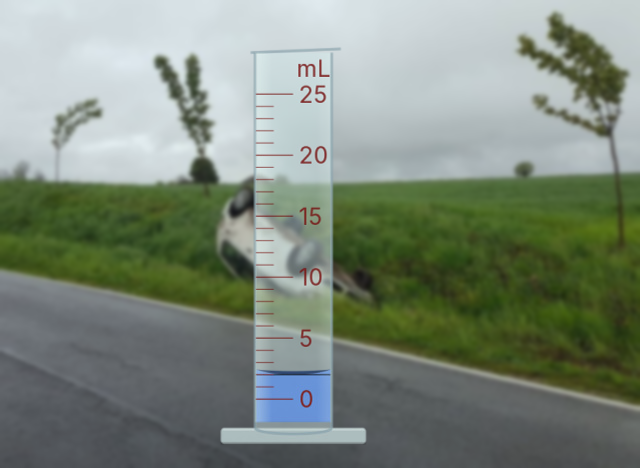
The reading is 2 mL
